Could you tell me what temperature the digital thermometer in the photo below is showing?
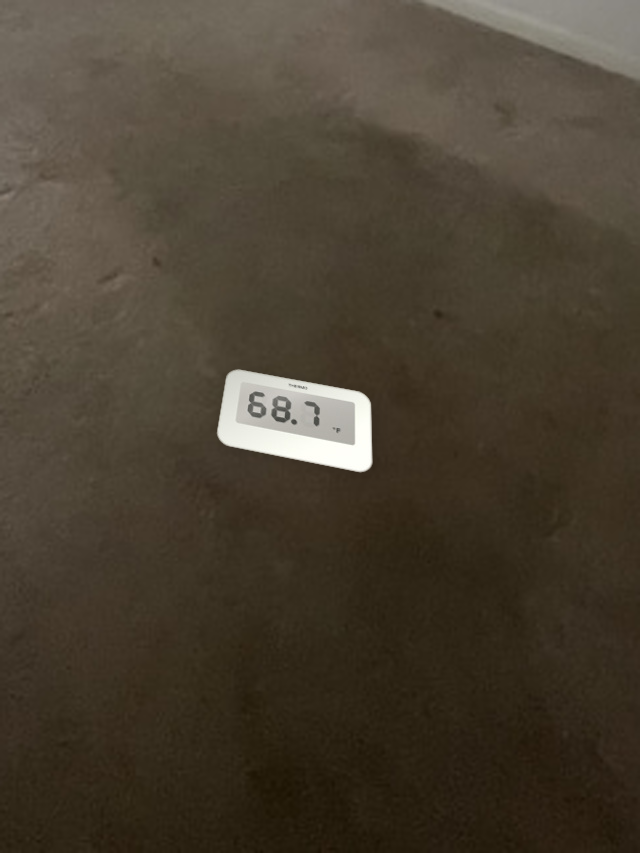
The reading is 68.7 °F
